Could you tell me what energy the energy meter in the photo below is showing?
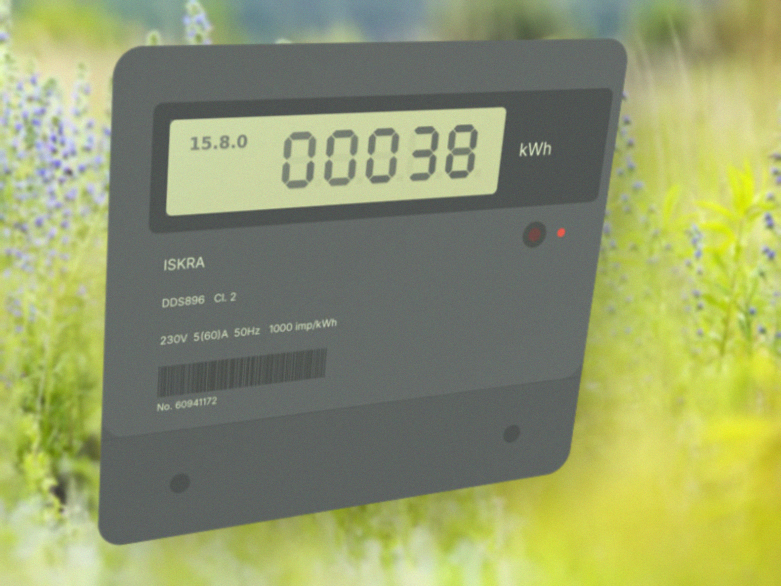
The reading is 38 kWh
